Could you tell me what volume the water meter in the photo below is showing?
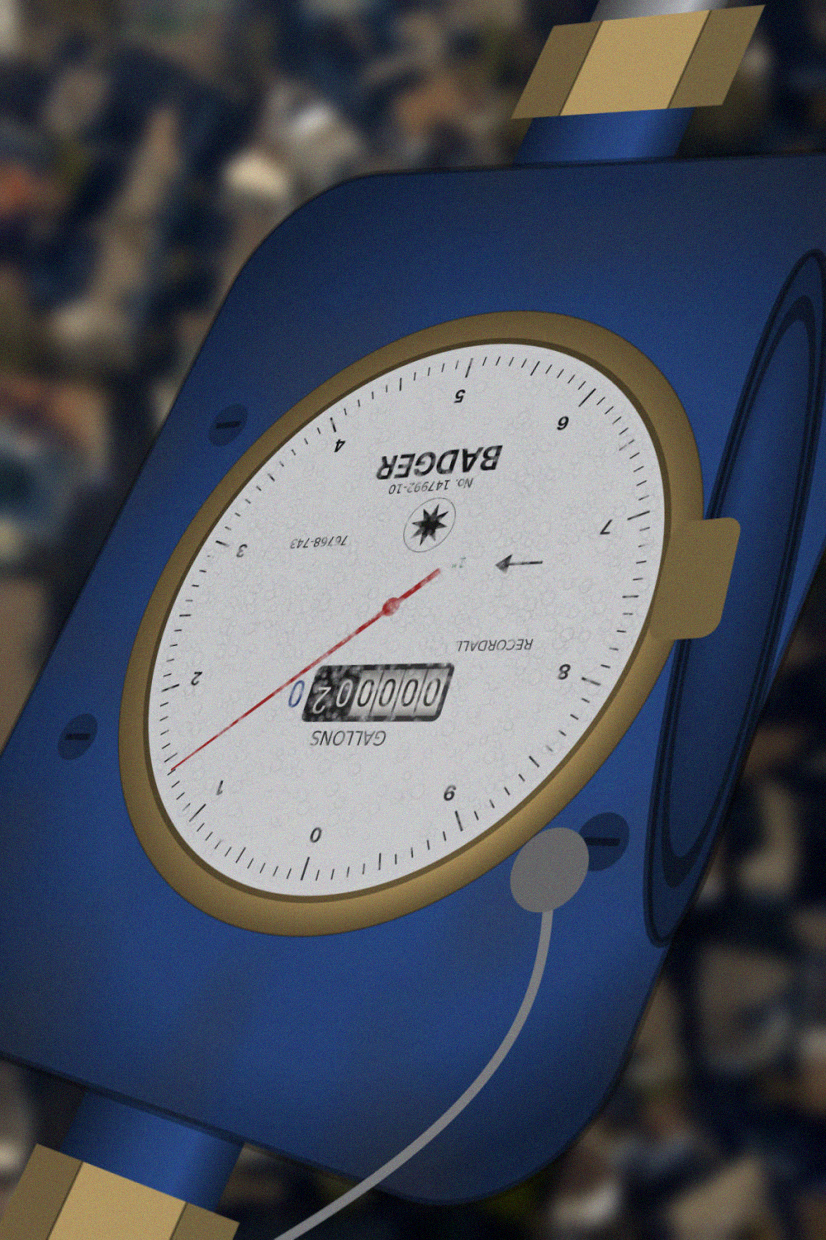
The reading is 21.4 gal
